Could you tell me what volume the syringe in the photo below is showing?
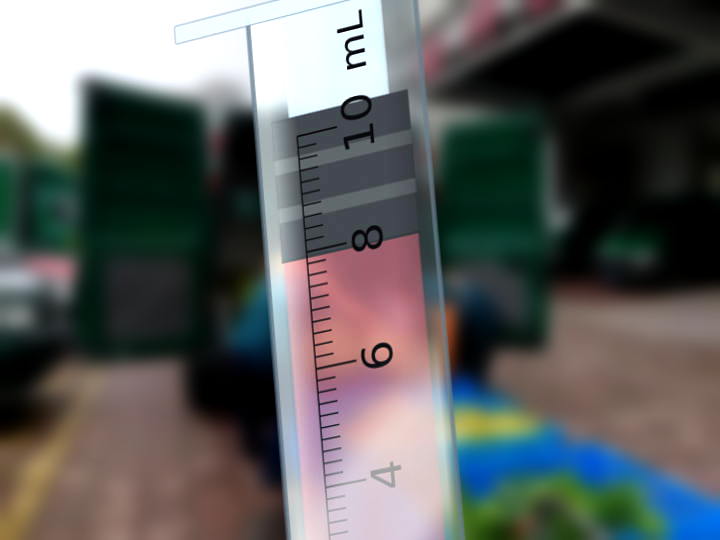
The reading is 7.9 mL
